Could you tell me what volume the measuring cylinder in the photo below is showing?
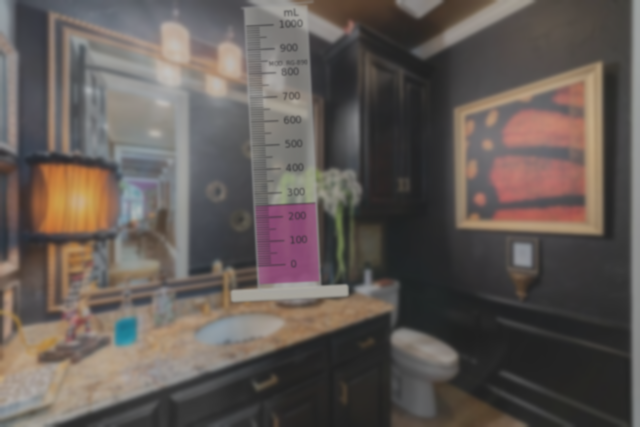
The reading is 250 mL
